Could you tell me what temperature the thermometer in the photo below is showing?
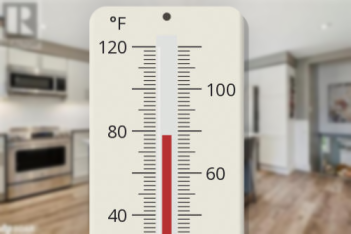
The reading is 78 °F
